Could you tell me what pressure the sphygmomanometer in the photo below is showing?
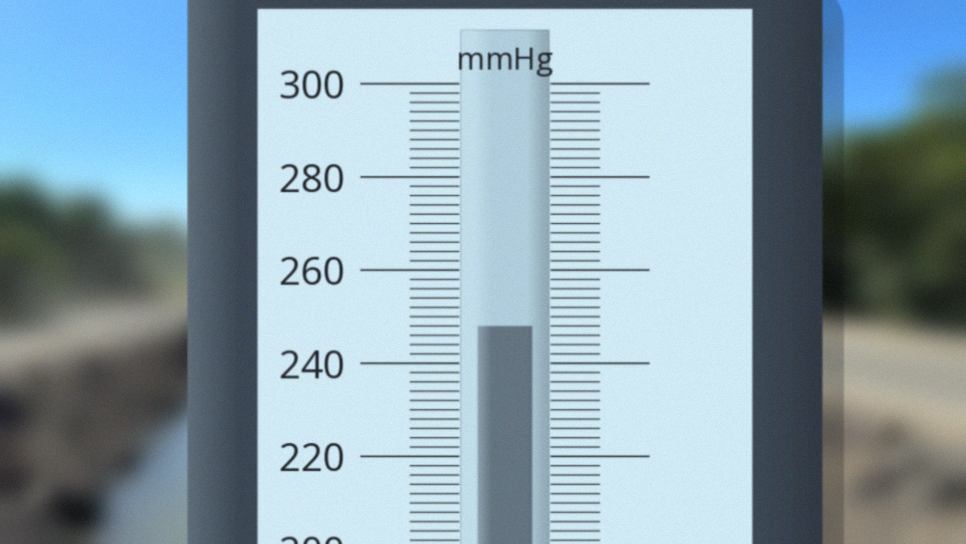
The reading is 248 mmHg
